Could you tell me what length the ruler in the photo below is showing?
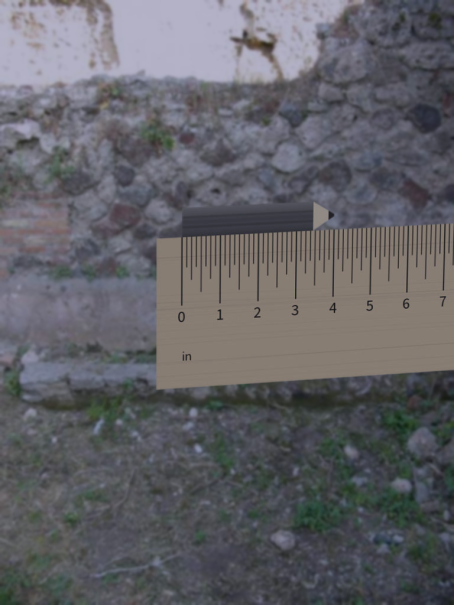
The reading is 4 in
